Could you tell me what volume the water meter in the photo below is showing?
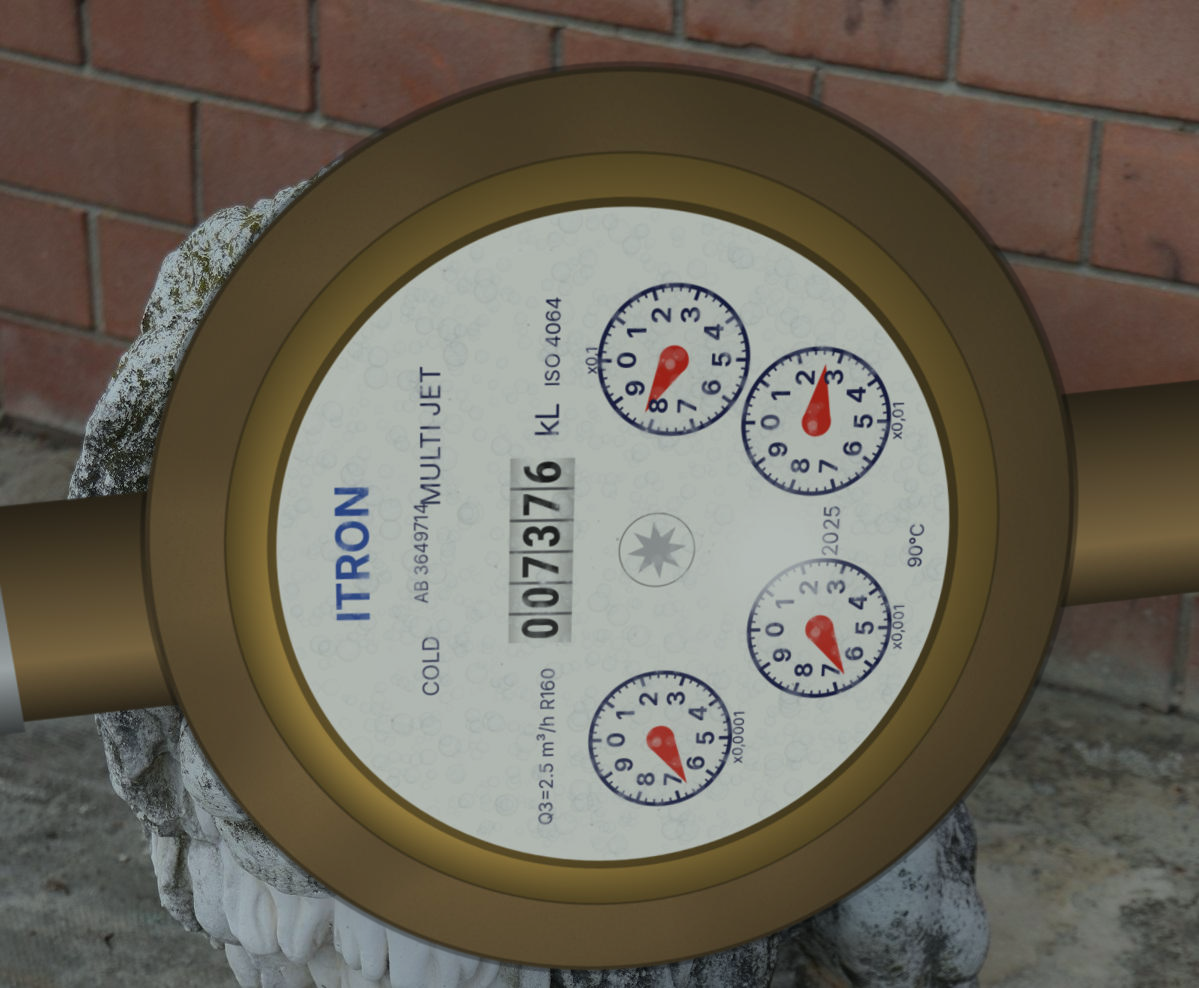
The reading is 7376.8266 kL
